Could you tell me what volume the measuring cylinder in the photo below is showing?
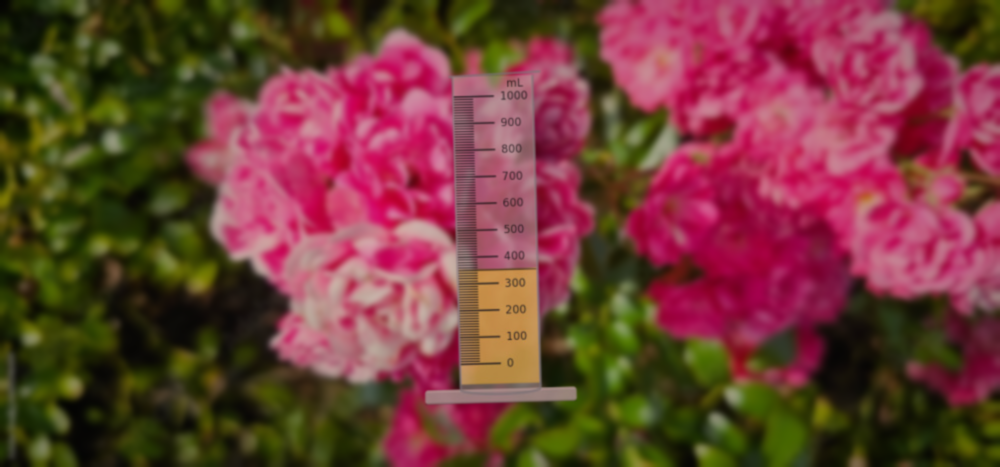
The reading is 350 mL
